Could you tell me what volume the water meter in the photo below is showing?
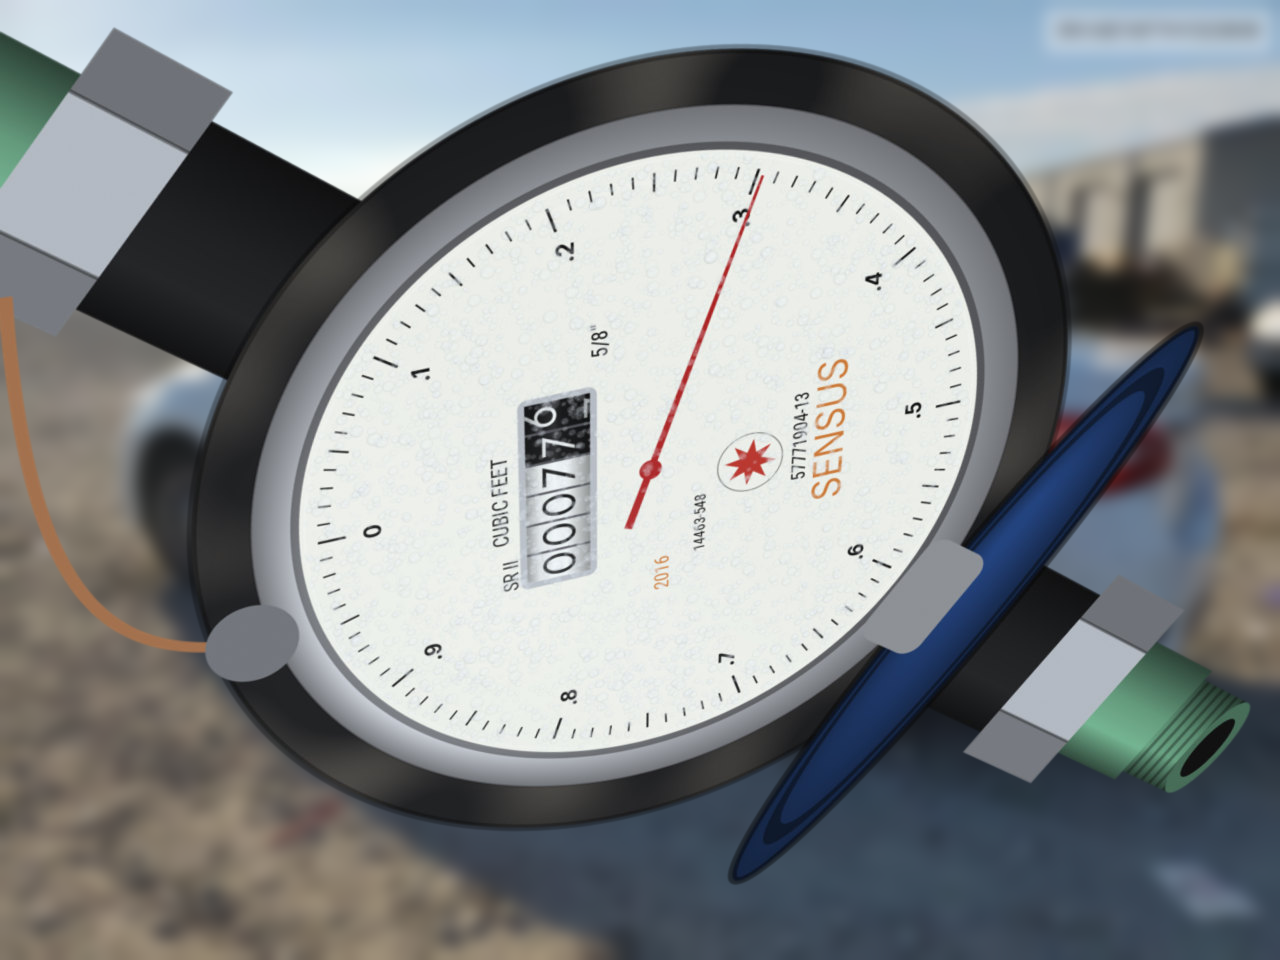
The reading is 776.30 ft³
